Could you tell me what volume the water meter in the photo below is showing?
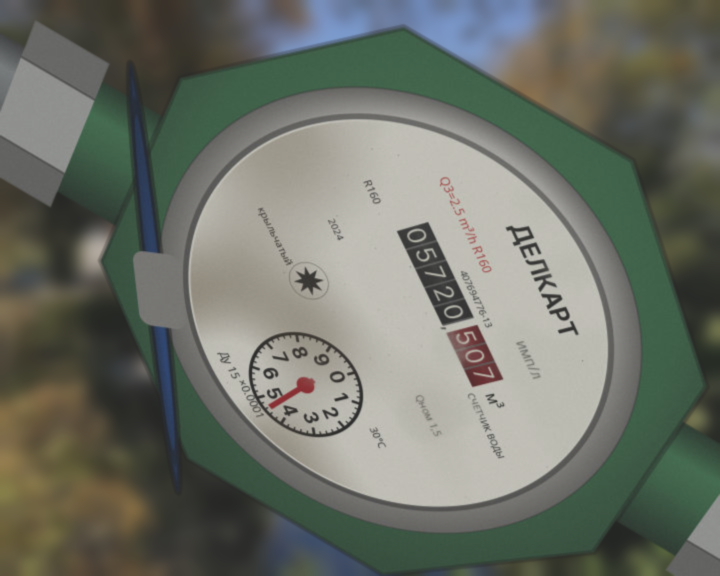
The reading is 5720.5074 m³
